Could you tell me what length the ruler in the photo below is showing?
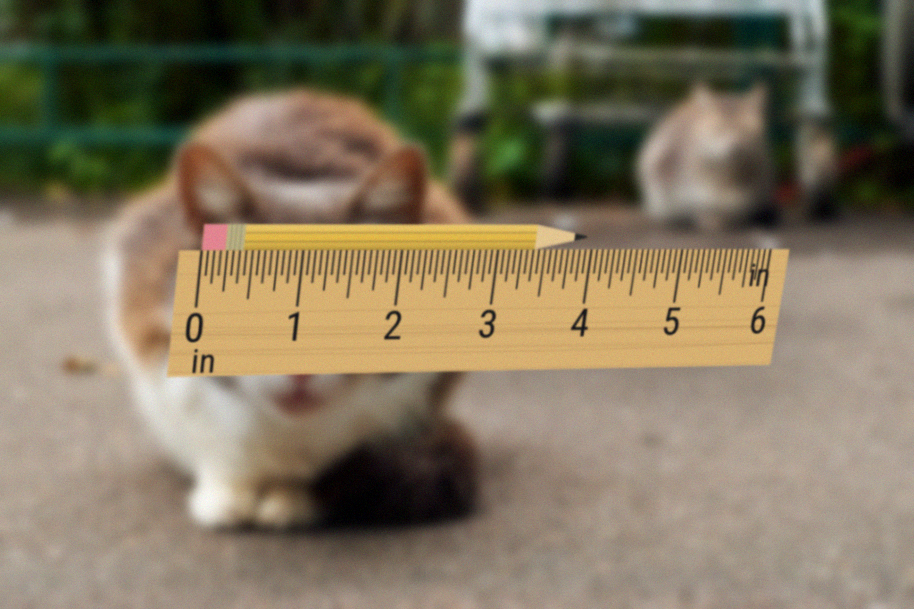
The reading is 3.9375 in
